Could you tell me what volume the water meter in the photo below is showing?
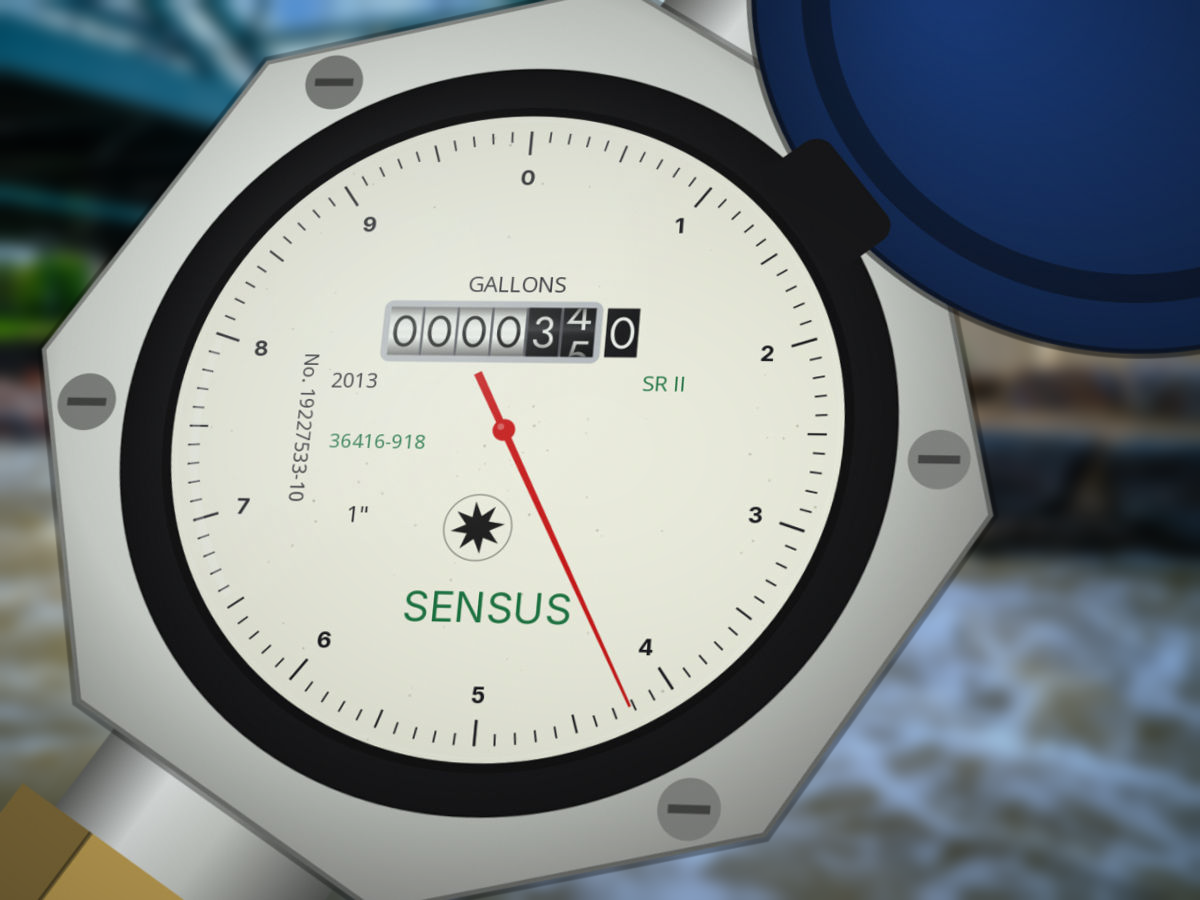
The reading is 344.2 gal
